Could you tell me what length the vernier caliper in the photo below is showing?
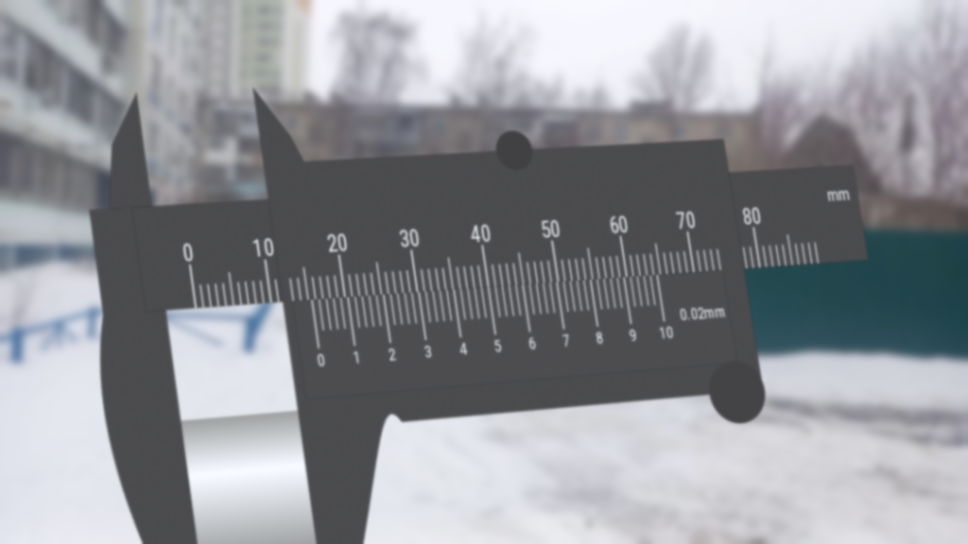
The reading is 15.5 mm
